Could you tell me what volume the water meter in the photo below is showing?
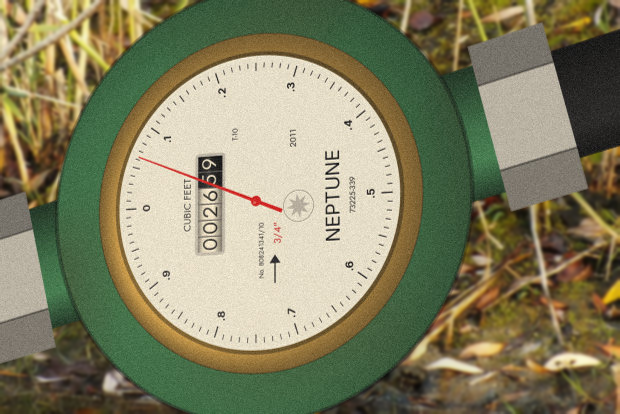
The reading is 2659.06 ft³
